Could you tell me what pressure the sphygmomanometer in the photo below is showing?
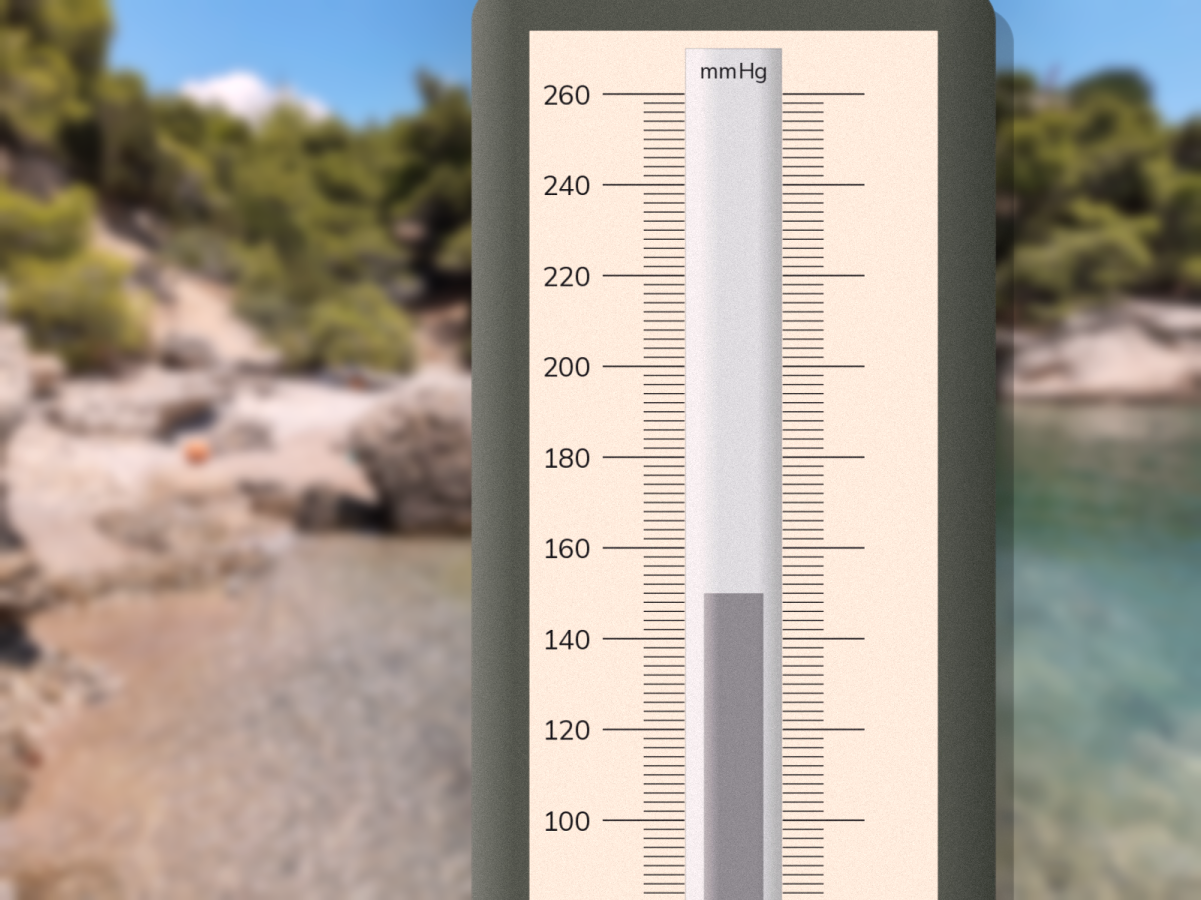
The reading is 150 mmHg
